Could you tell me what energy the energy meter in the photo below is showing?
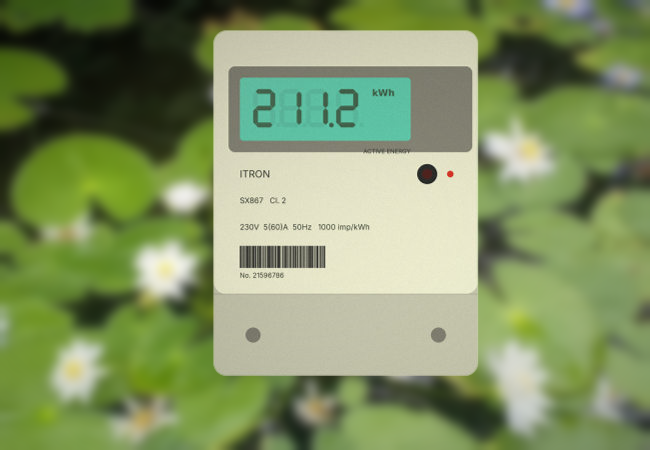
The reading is 211.2 kWh
